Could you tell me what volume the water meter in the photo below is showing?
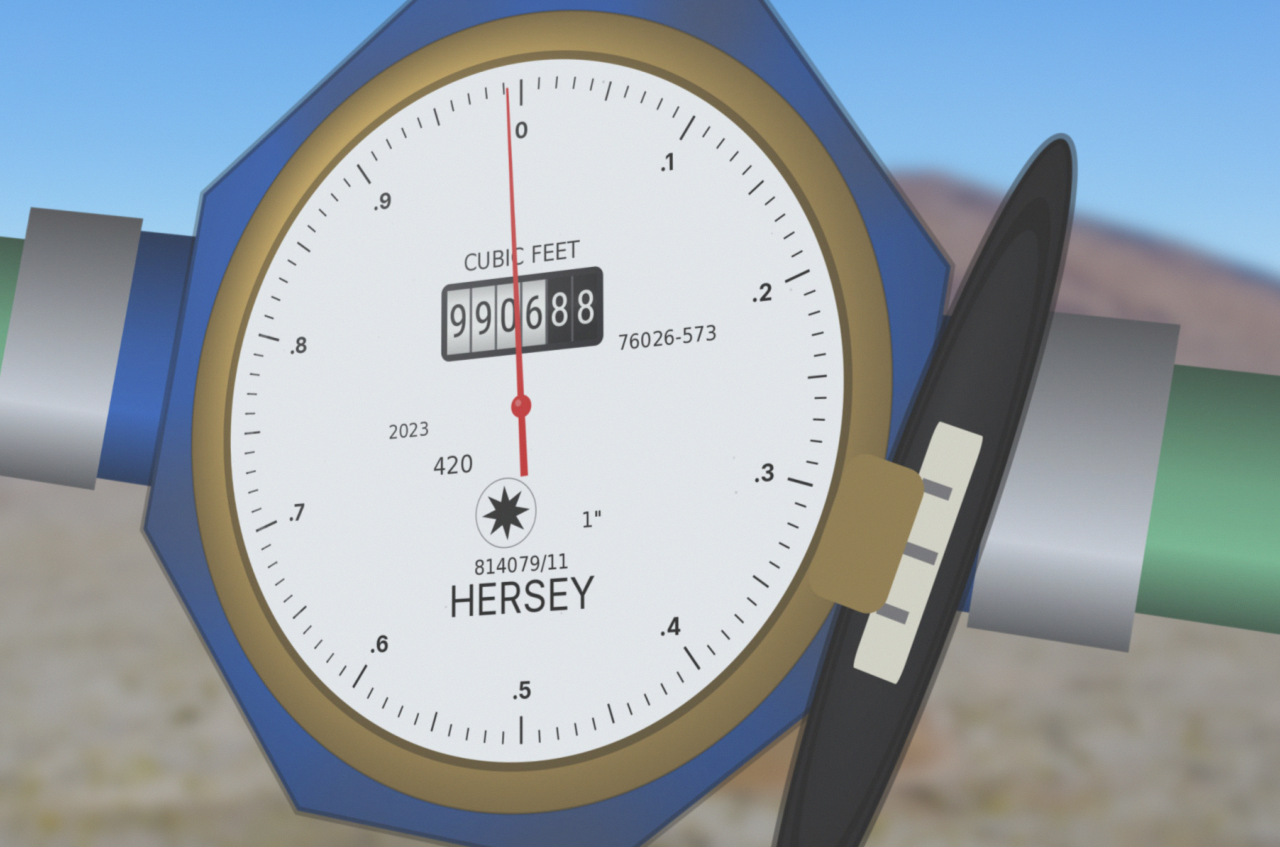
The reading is 990687.99 ft³
